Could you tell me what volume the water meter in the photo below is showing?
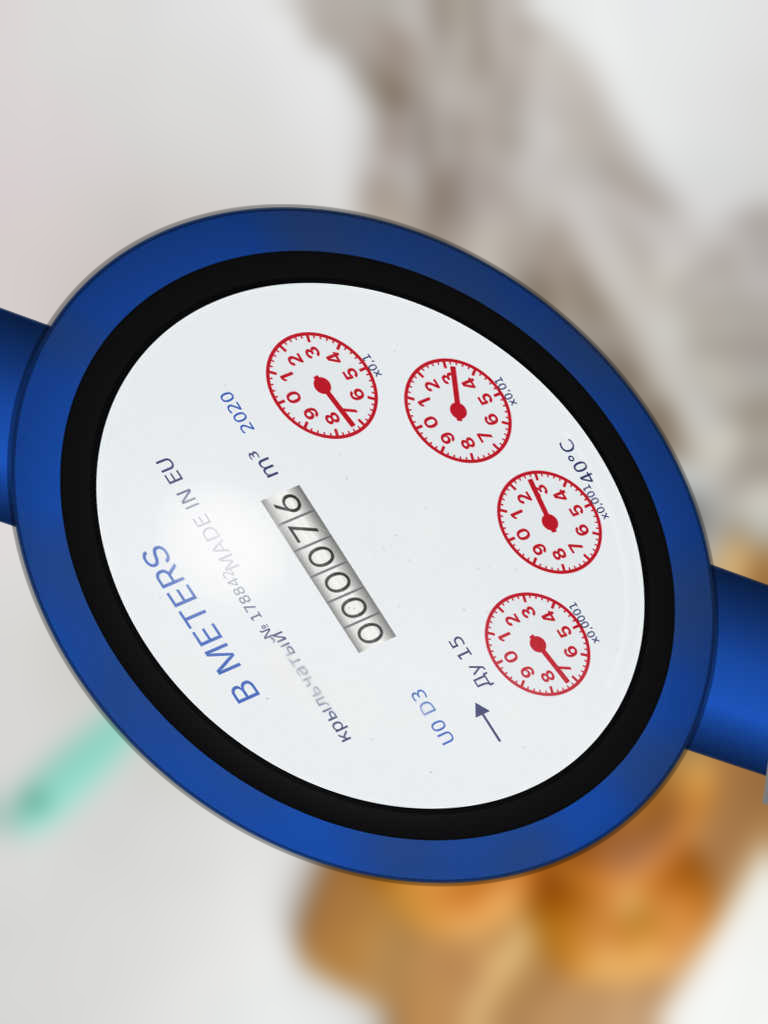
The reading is 76.7327 m³
